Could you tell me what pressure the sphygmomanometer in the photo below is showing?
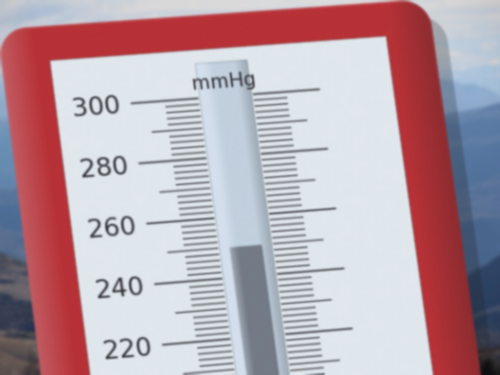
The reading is 250 mmHg
